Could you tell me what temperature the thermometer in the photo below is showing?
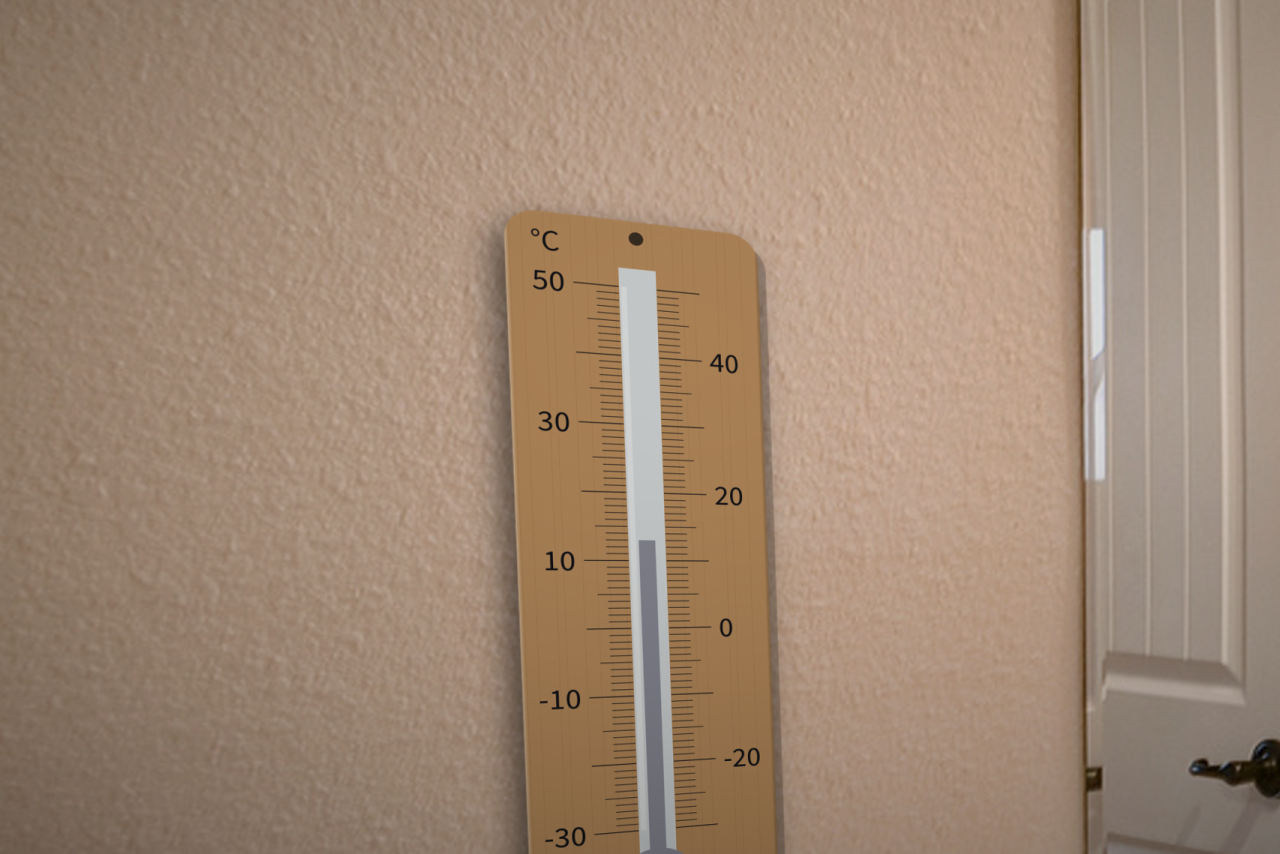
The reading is 13 °C
